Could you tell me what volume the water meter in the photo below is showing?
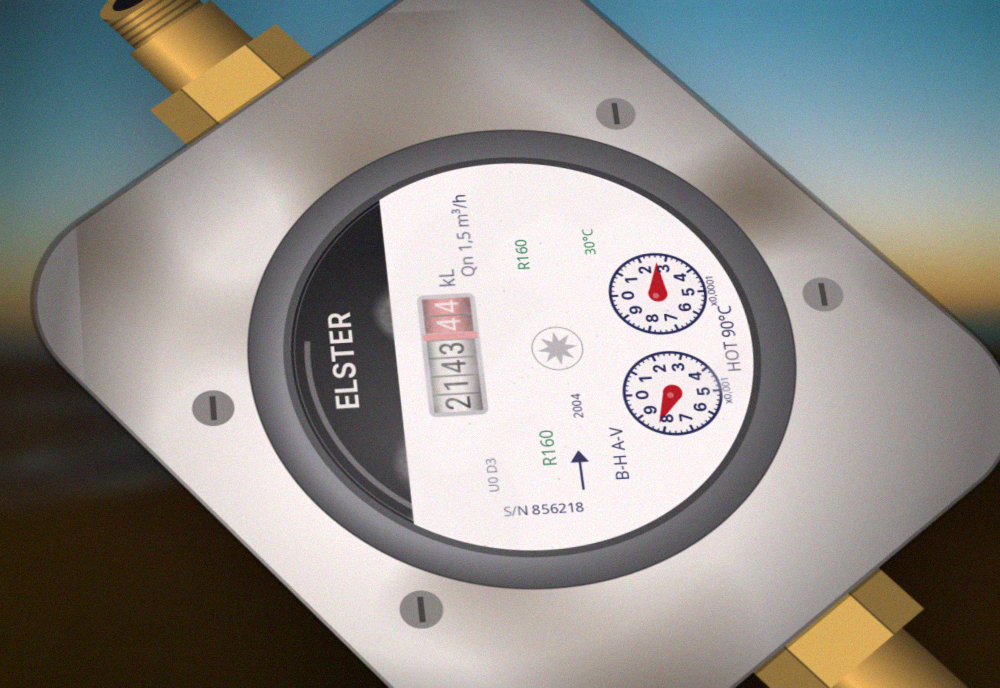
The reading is 2143.4482 kL
